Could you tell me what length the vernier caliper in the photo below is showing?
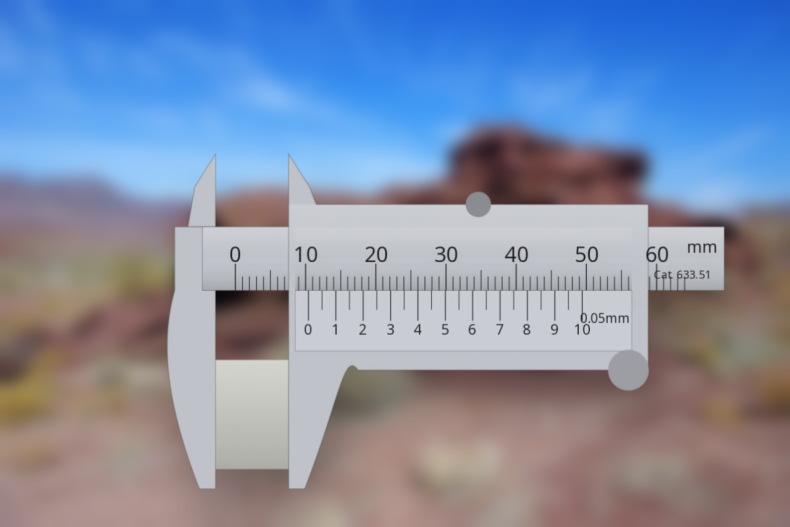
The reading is 10.4 mm
